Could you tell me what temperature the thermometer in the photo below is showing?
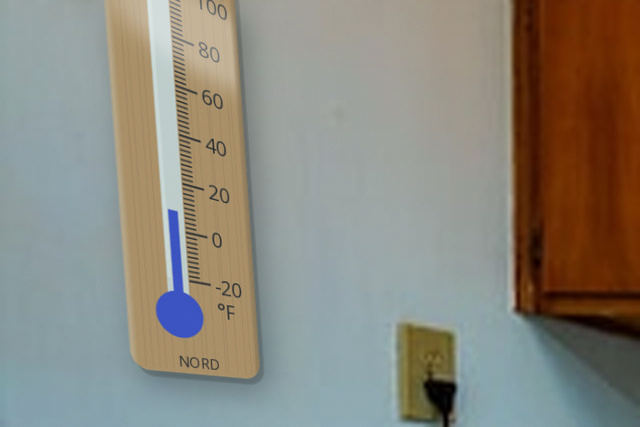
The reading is 8 °F
